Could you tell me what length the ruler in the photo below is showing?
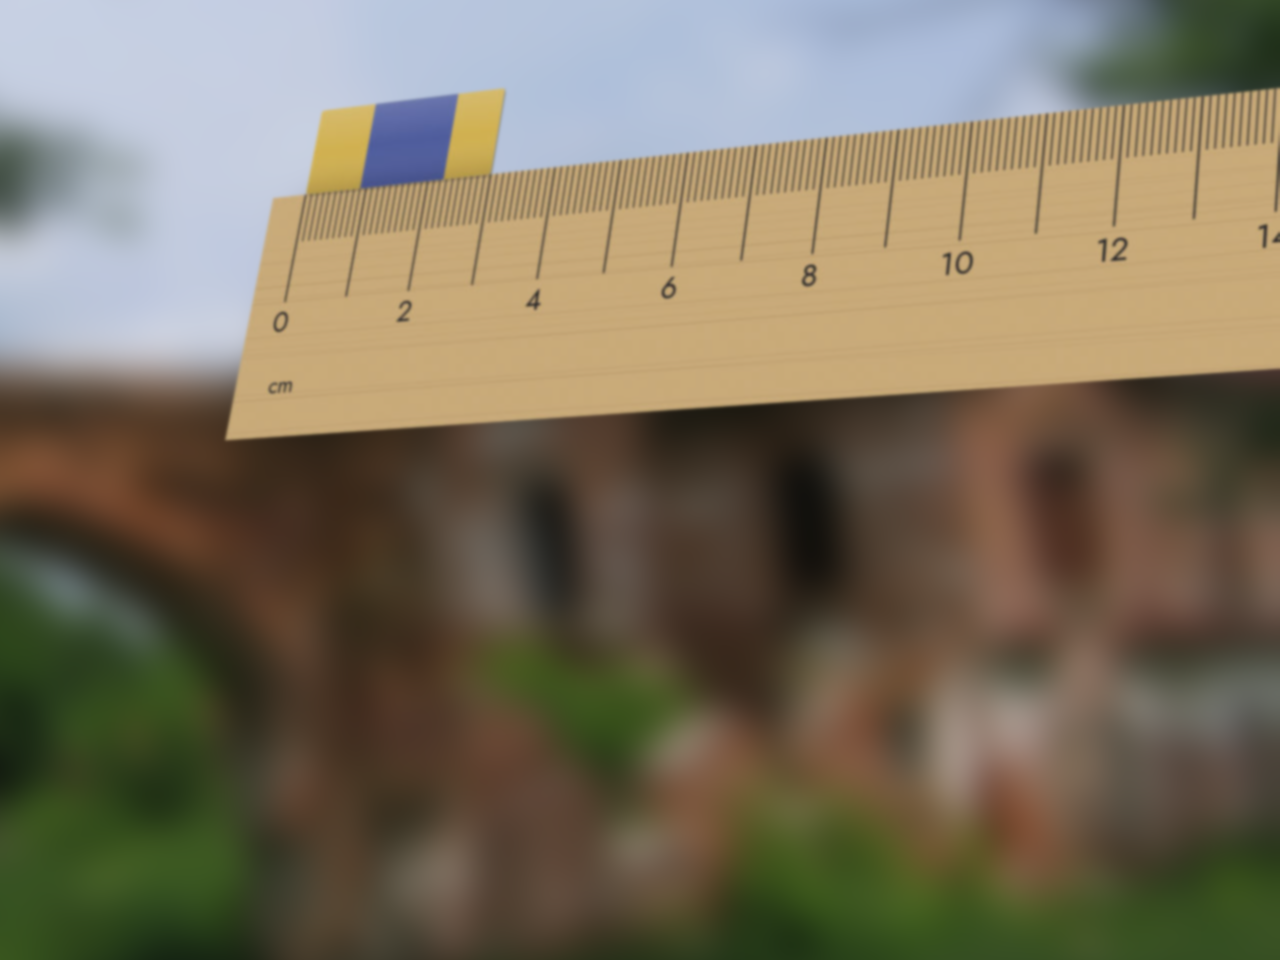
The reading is 3 cm
